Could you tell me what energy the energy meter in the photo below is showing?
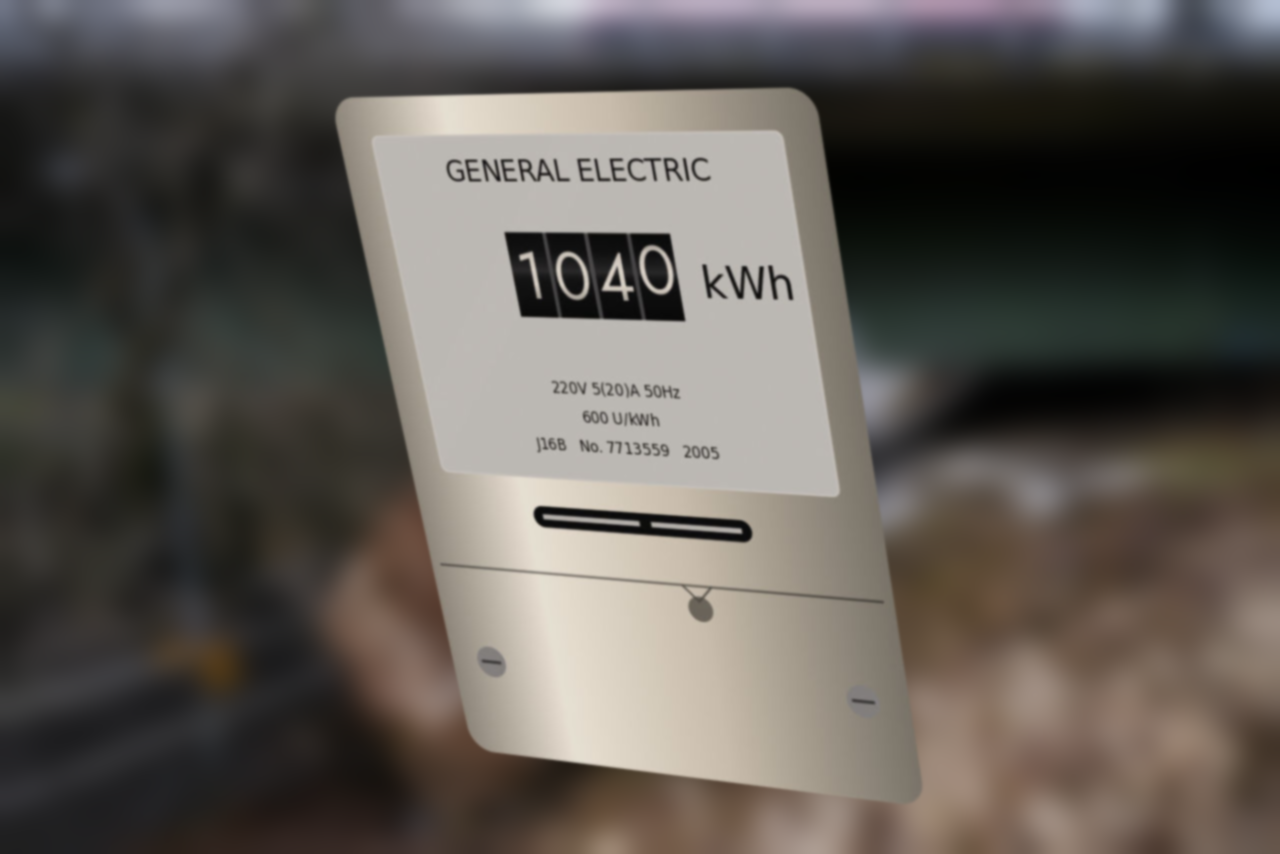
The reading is 1040 kWh
